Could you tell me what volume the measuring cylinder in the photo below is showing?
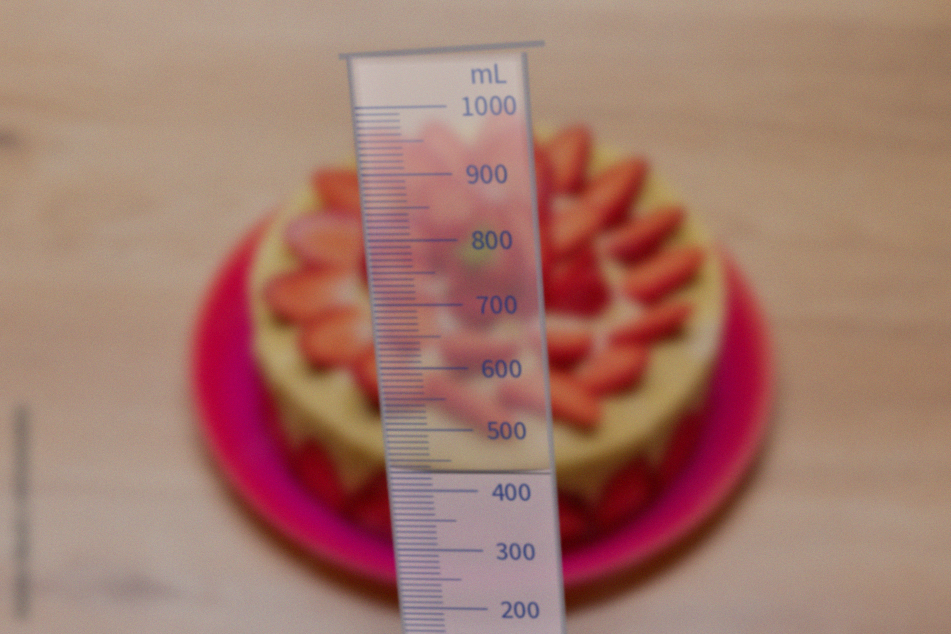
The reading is 430 mL
